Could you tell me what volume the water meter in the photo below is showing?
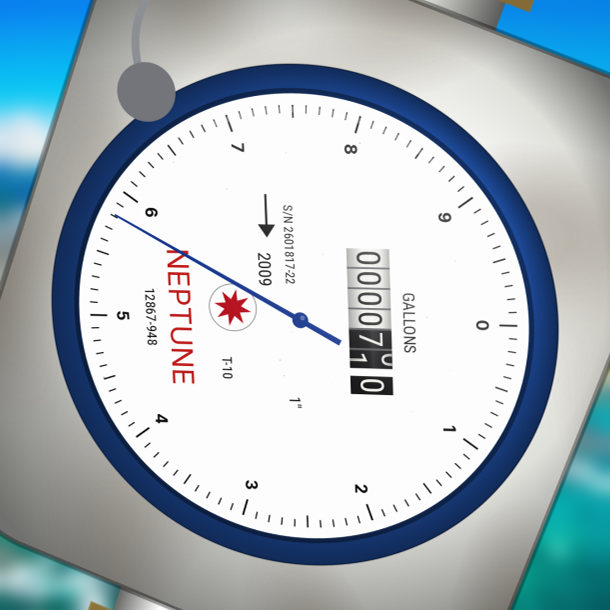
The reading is 705.8 gal
